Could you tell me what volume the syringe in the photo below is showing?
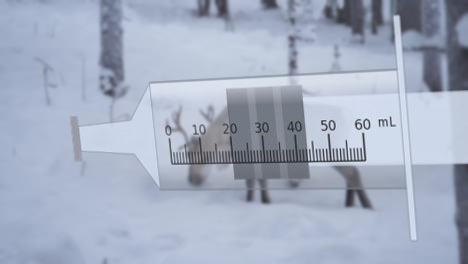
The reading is 20 mL
